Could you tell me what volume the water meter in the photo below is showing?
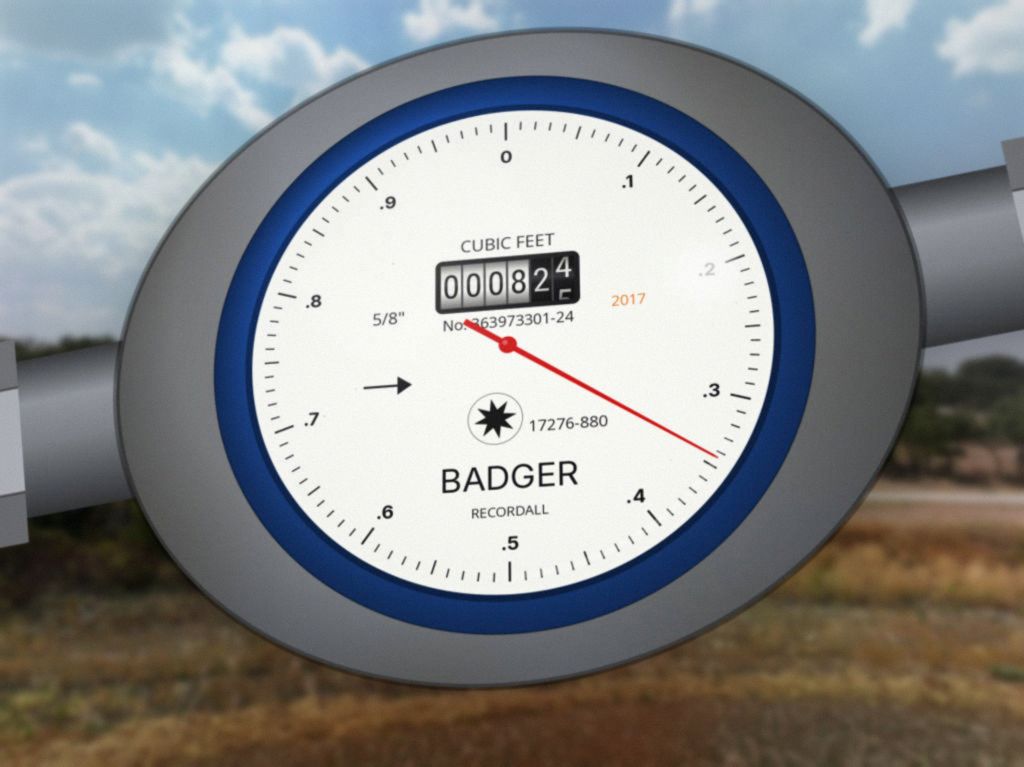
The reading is 824.34 ft³
